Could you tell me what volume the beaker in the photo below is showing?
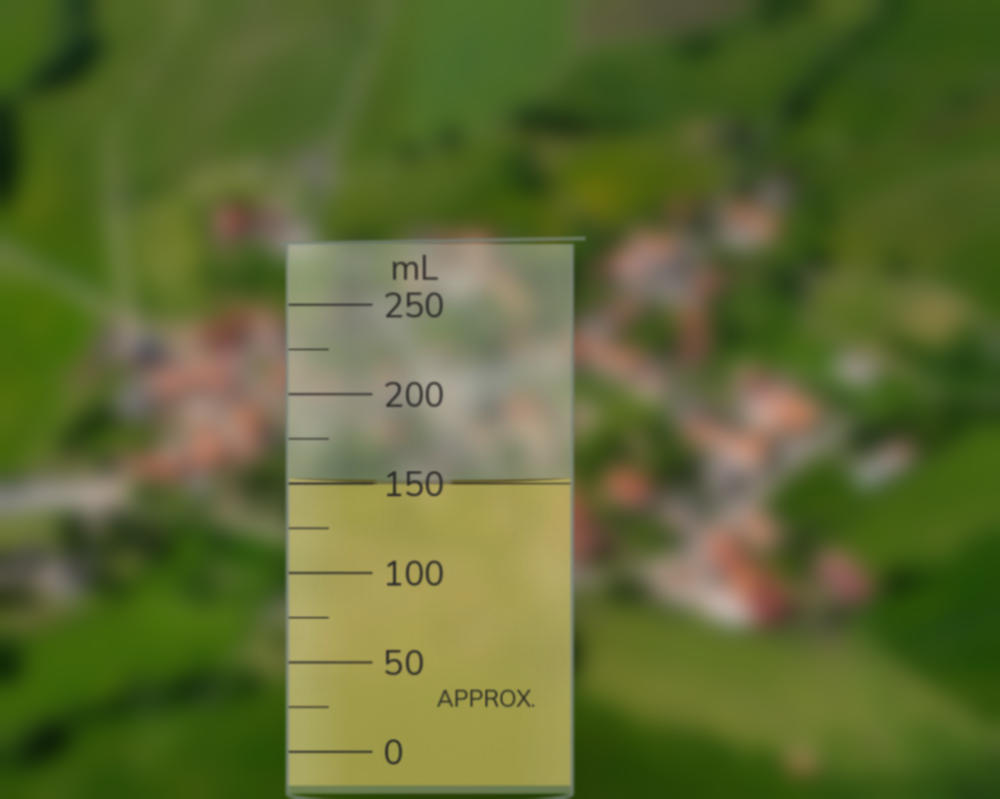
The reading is 150 mL
